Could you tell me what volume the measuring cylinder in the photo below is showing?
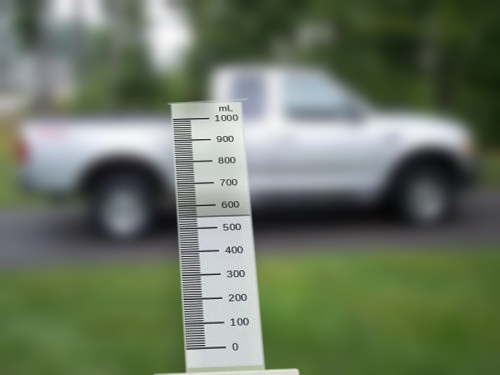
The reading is 550 mL
